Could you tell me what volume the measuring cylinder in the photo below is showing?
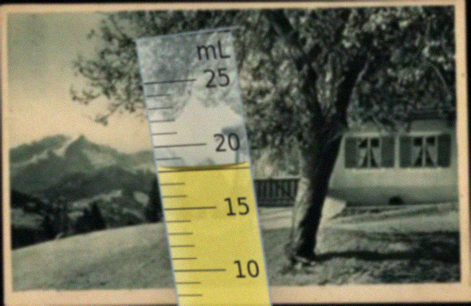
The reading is 18 mL
